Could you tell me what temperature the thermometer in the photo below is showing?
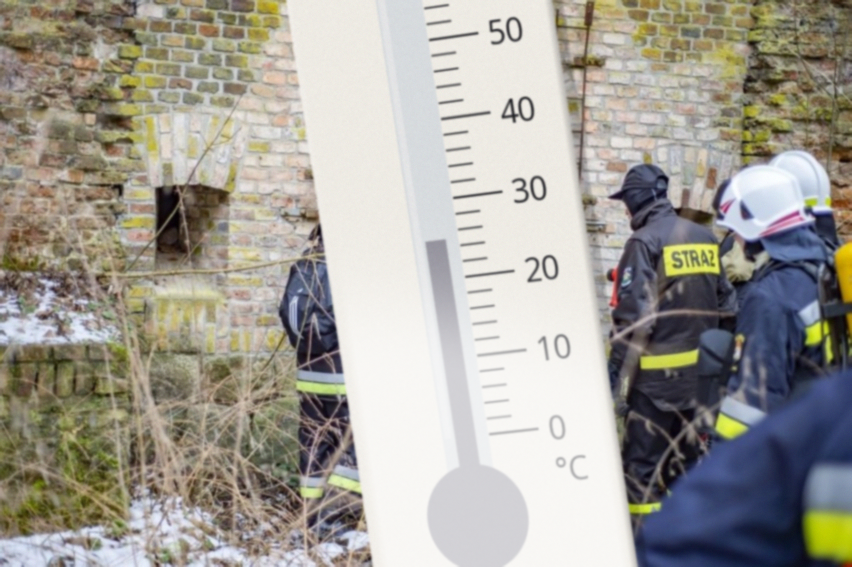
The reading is 25 °C
